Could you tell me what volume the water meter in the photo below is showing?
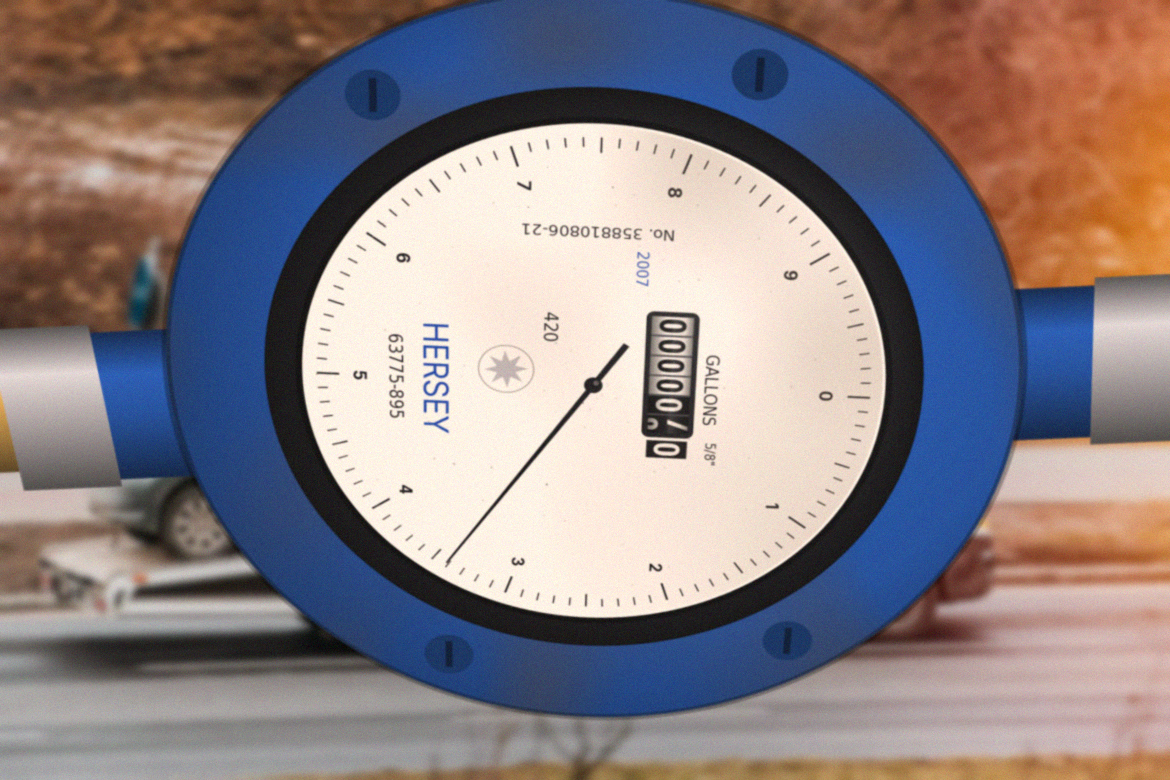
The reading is 73.4 gal
